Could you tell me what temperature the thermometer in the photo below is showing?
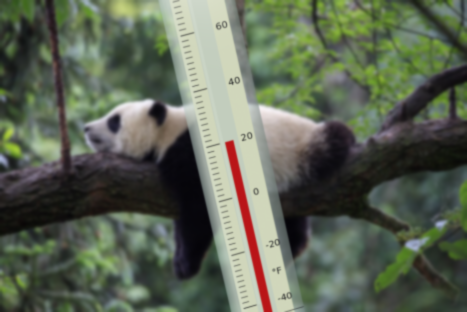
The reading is 20 °F
